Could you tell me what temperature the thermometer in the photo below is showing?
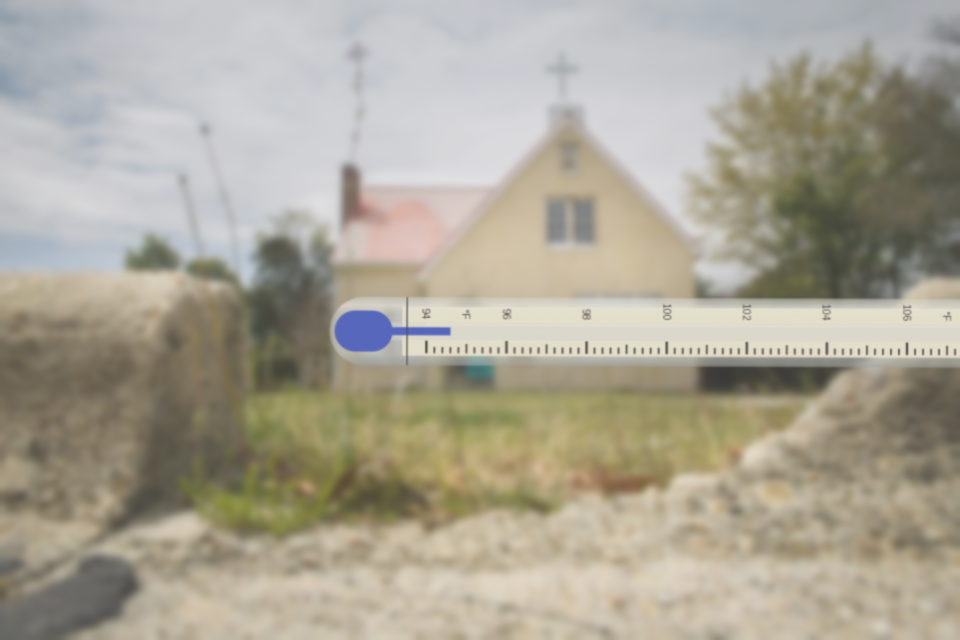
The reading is 94.6 °F
